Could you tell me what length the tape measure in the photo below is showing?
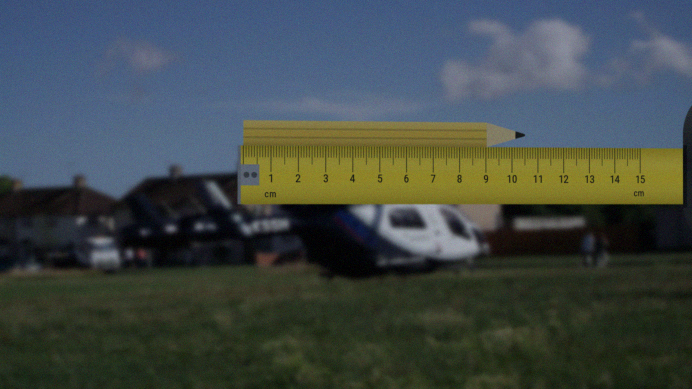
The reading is 10.5 cm
